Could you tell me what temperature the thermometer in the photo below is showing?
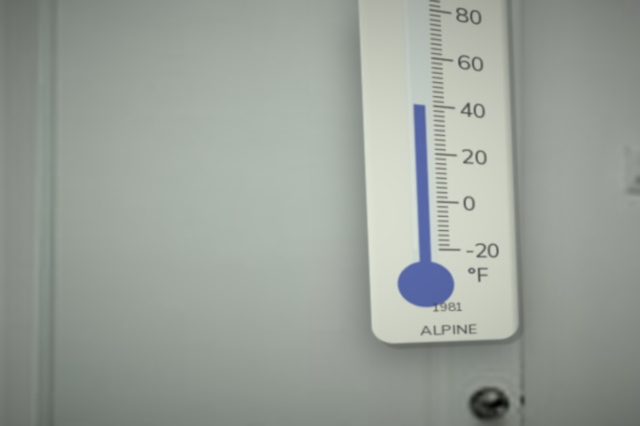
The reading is 40 °F
